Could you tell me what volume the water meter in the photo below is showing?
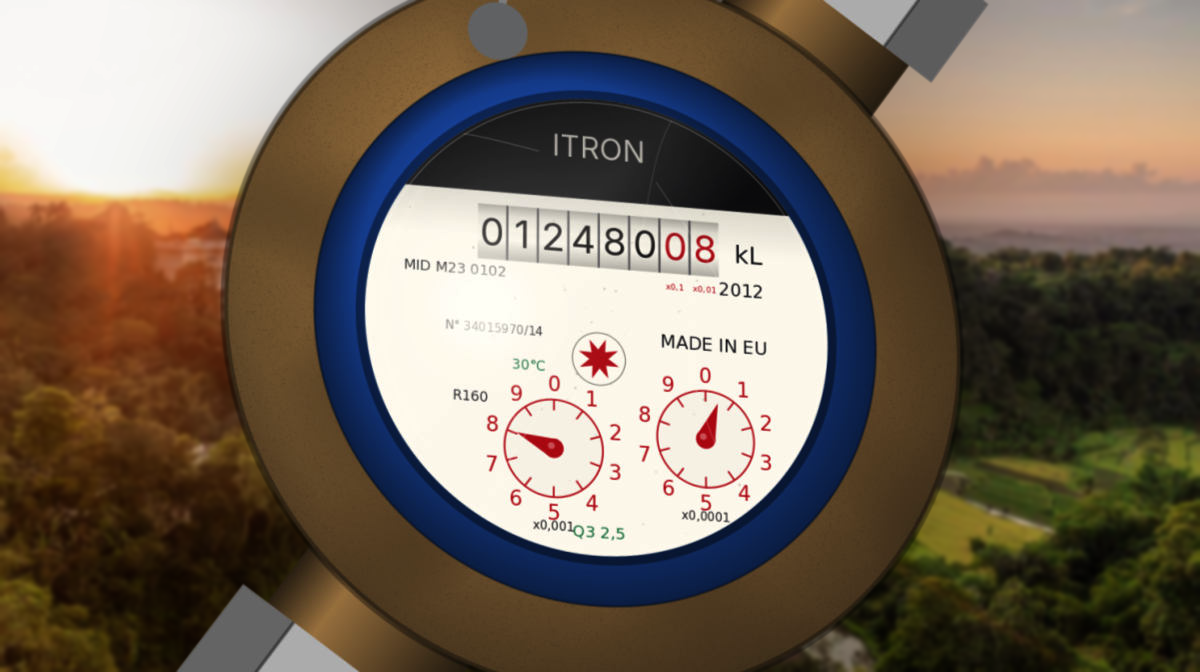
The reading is 12480.0880 kL
